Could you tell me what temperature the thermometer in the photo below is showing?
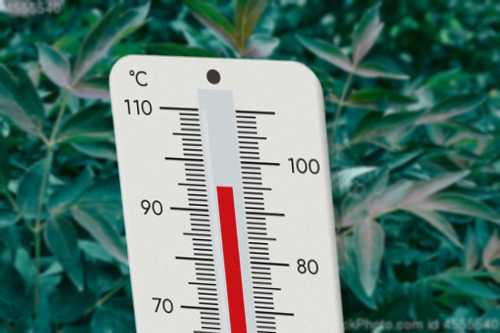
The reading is 95 °C
